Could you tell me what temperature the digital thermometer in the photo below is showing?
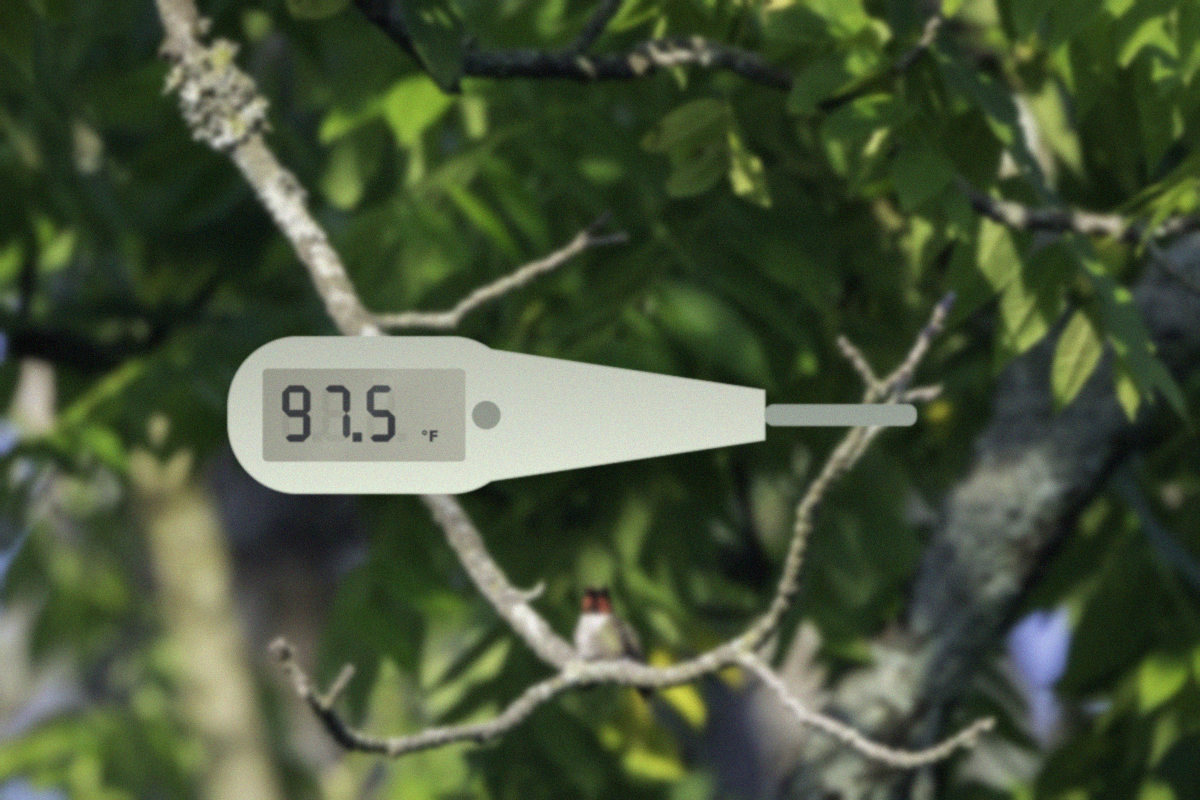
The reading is 97.5 °F
